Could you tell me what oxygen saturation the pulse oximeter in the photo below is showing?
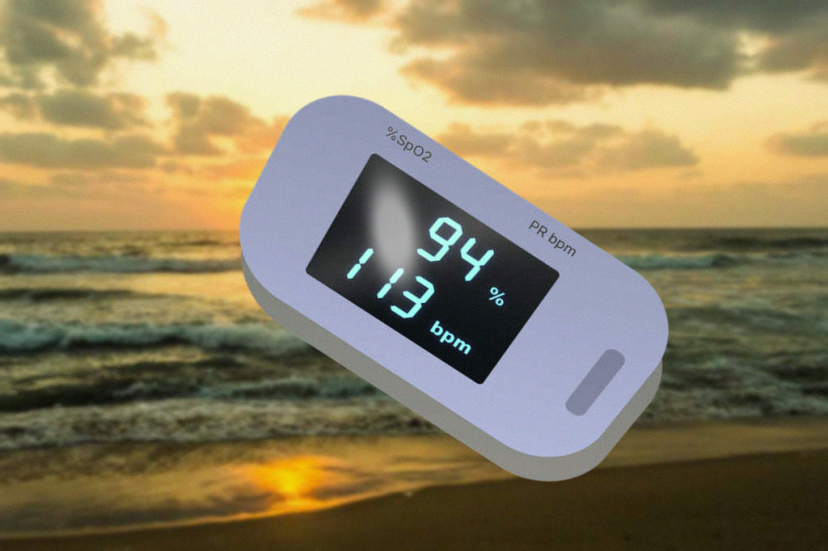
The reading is 94 %
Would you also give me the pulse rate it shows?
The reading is 113 bpm
